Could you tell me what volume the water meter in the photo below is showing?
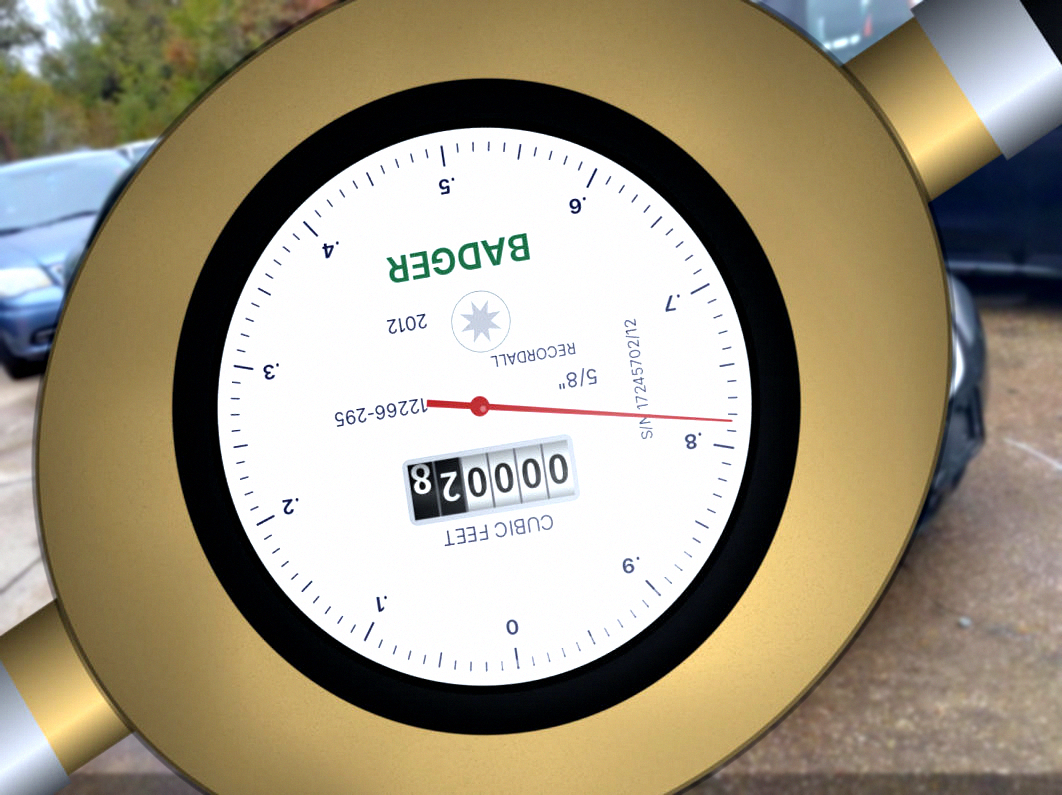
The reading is 27.78 ft³
